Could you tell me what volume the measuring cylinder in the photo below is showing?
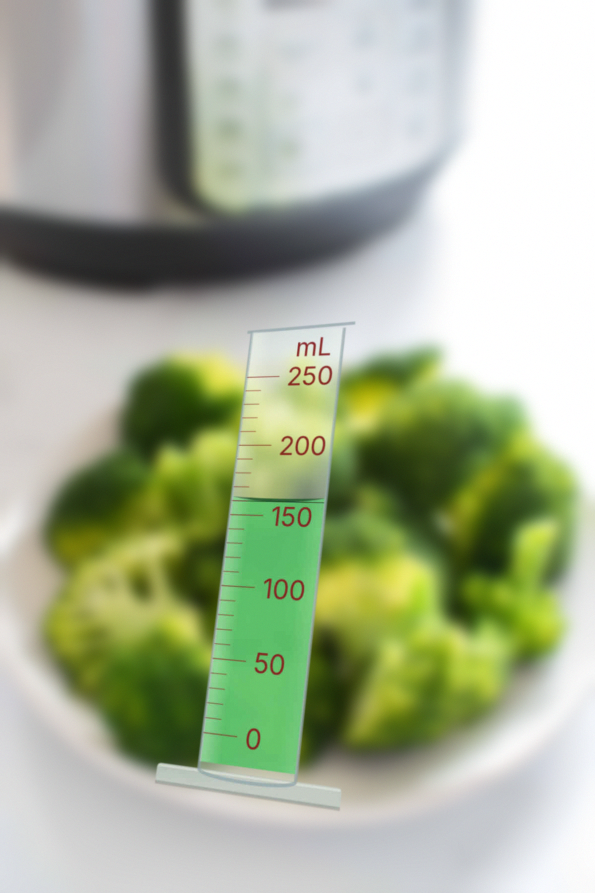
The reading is 160 mL
